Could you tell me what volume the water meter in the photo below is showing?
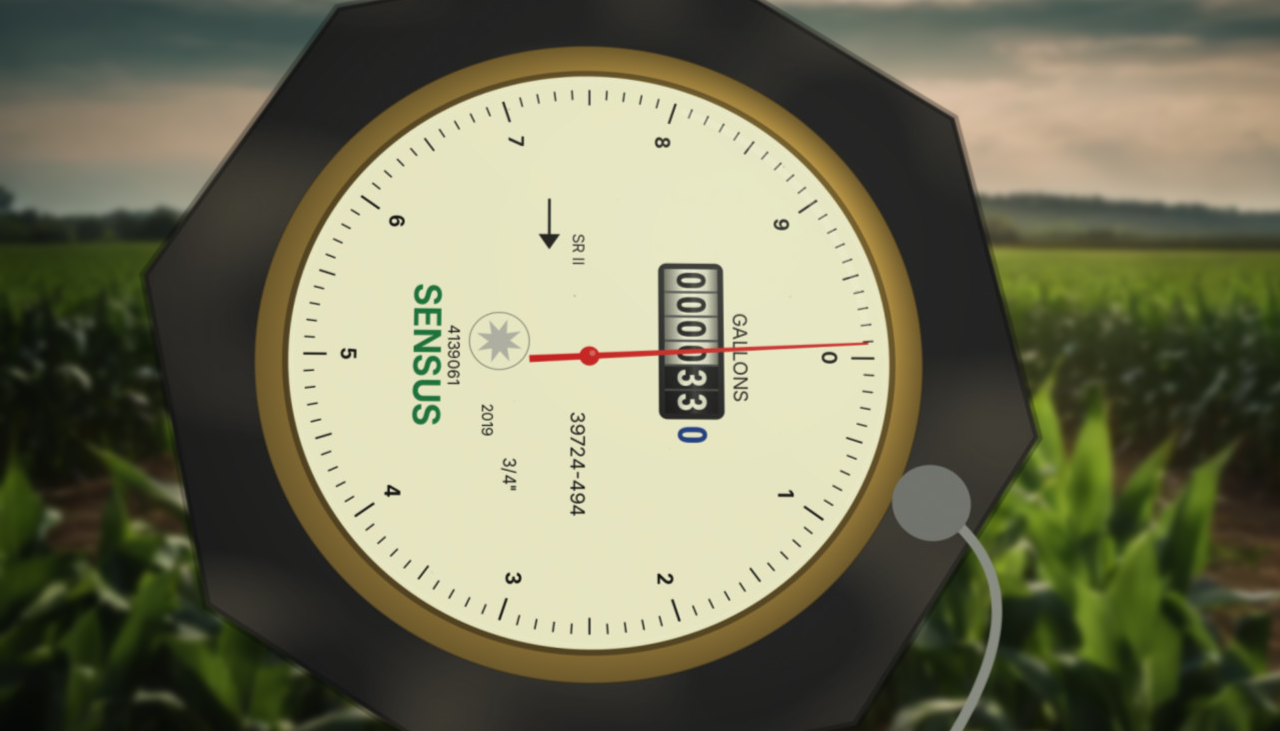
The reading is 329.9 gal
